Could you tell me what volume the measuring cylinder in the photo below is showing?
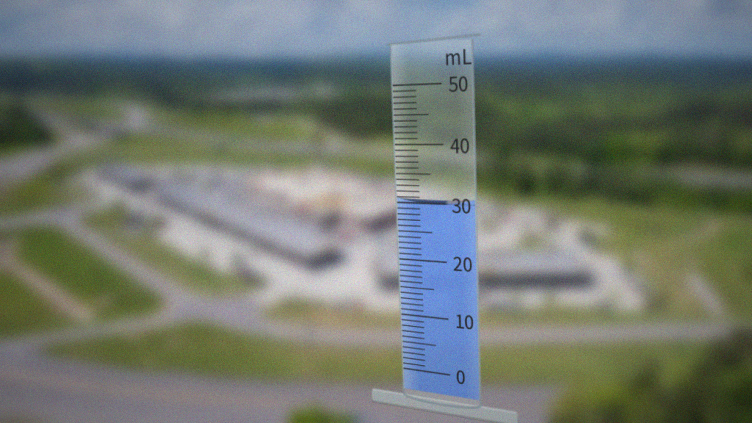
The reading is 30 mL
